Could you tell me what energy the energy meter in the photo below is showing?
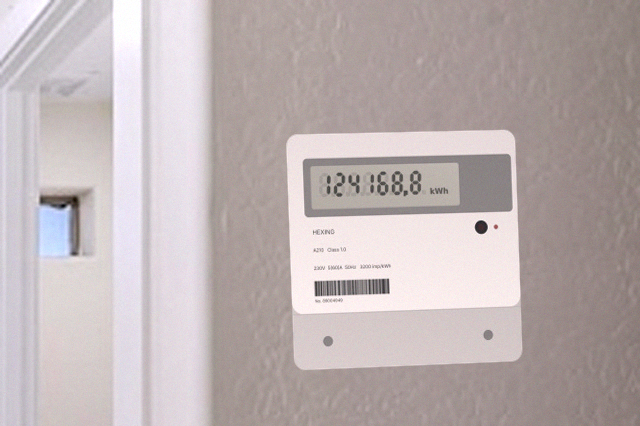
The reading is 124168.8 kWh
